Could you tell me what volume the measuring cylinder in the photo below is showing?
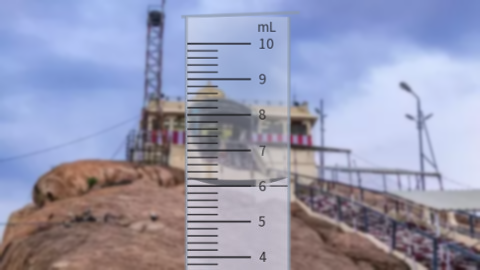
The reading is 6 mL
